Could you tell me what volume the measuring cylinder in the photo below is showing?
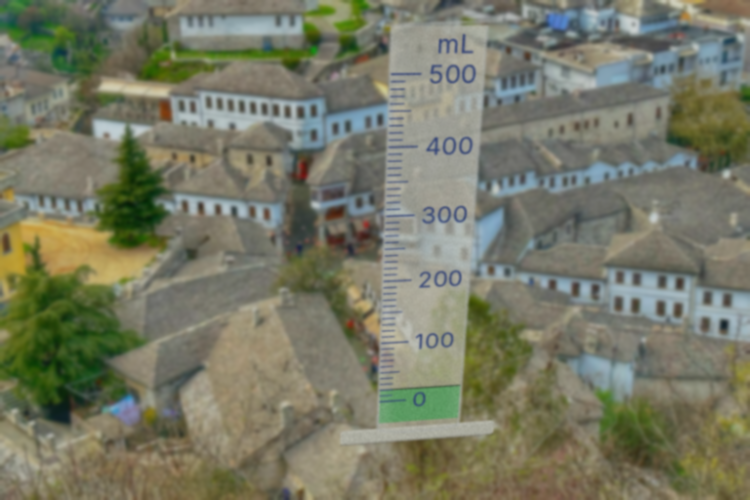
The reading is 20 mL
